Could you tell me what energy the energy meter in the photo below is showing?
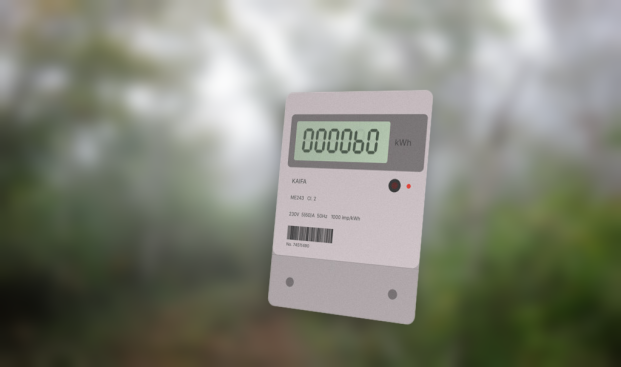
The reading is 60 kWh
